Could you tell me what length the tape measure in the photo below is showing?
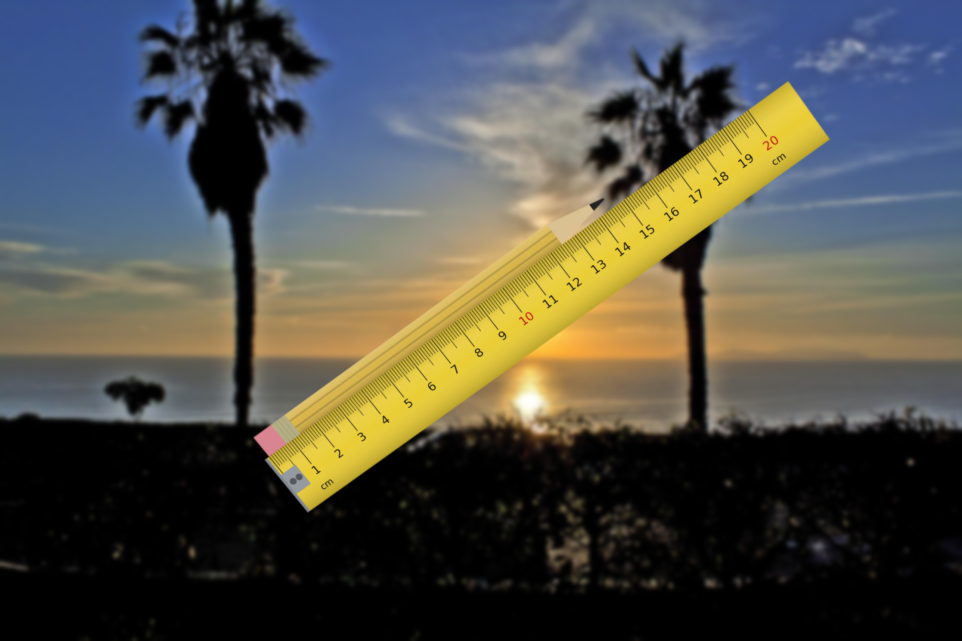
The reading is 14.5 cm
